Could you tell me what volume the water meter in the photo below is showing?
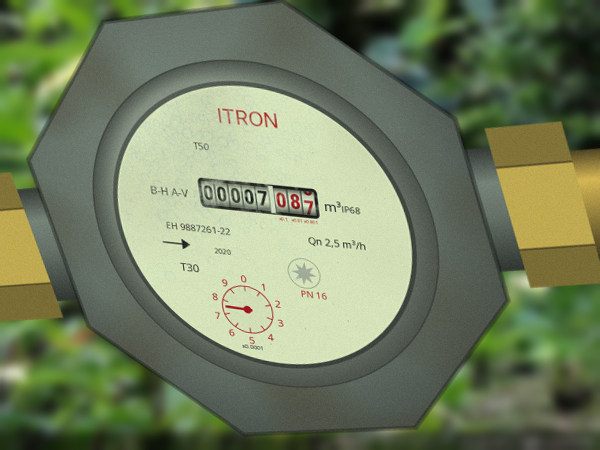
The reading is 7.0867 m³
